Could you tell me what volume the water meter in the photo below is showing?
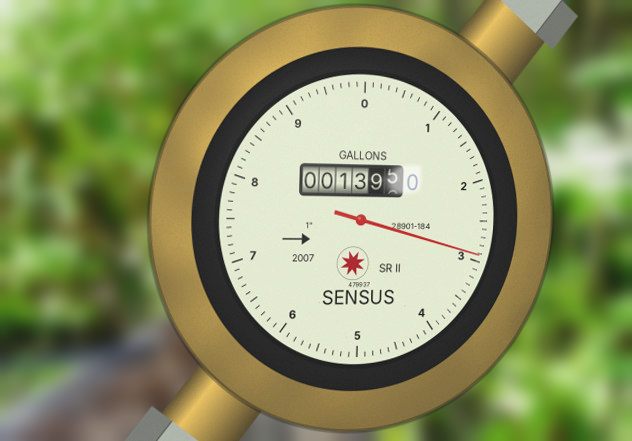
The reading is 13952.9 gal
